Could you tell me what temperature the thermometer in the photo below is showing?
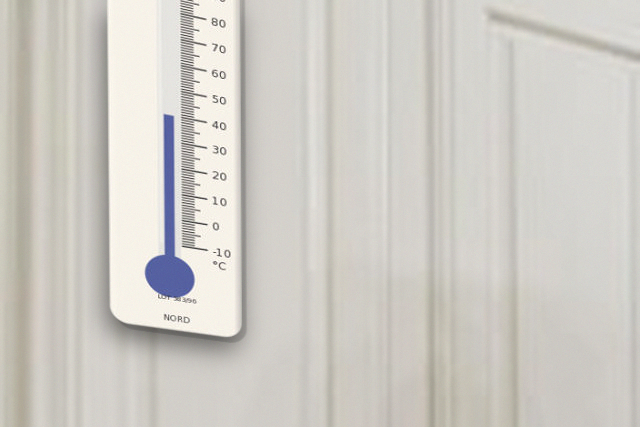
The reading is 40 °C
